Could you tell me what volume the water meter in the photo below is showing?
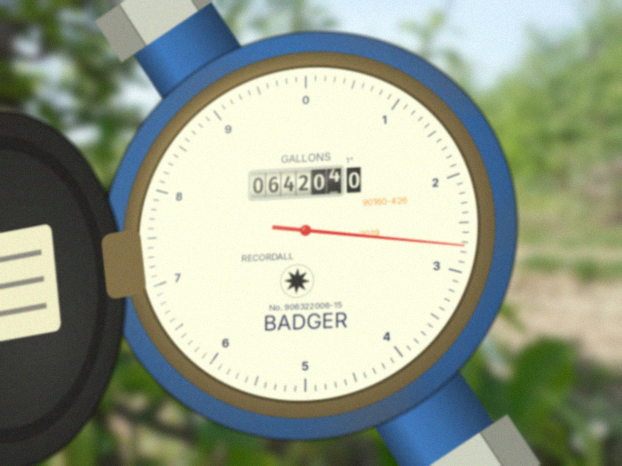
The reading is 642042.7 gal
